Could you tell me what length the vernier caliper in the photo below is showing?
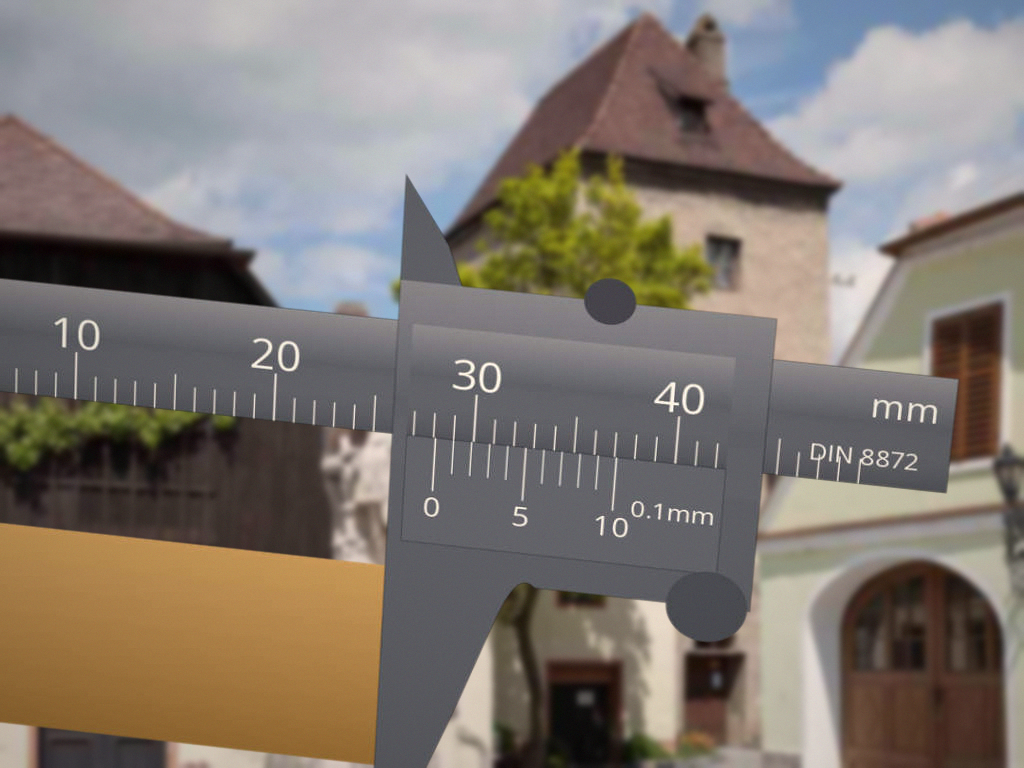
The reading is 28.1 mm
